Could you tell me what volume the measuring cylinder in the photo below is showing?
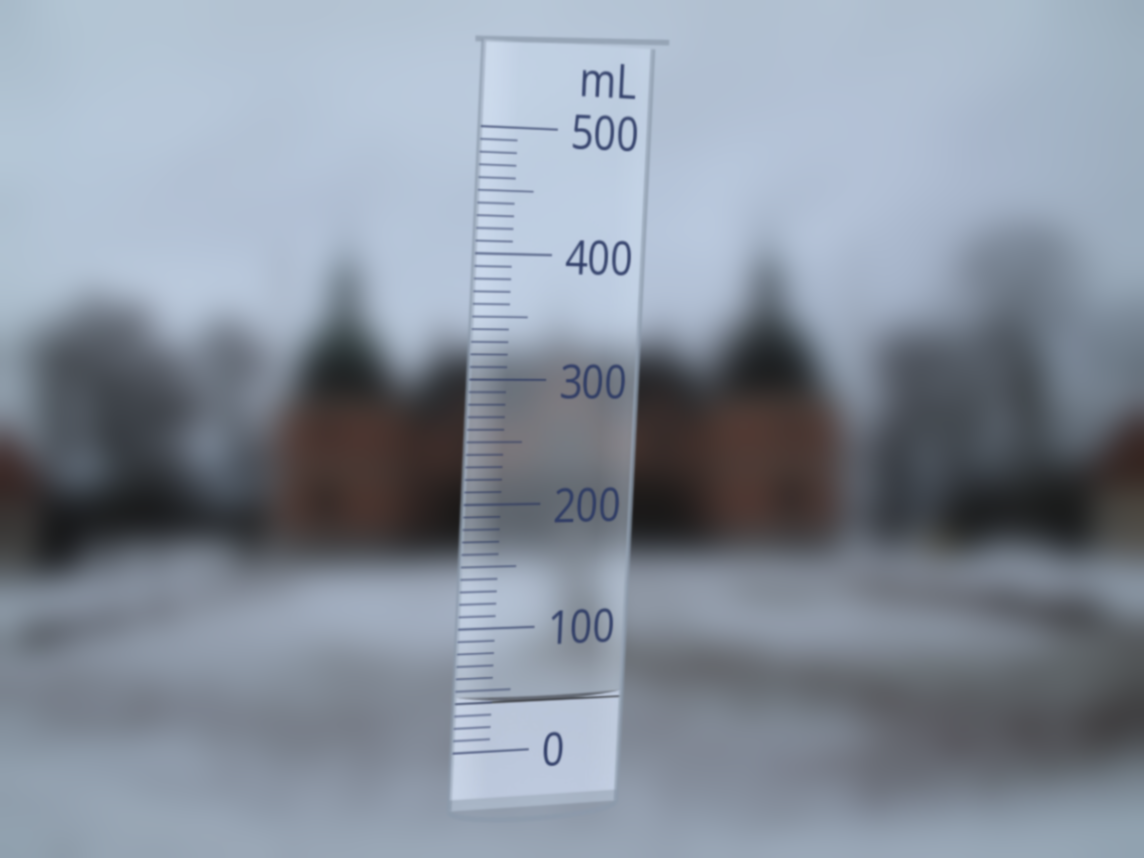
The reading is 40 mL
